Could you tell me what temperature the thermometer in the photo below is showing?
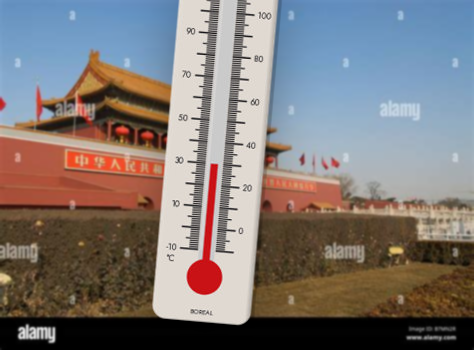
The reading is 30 °C
